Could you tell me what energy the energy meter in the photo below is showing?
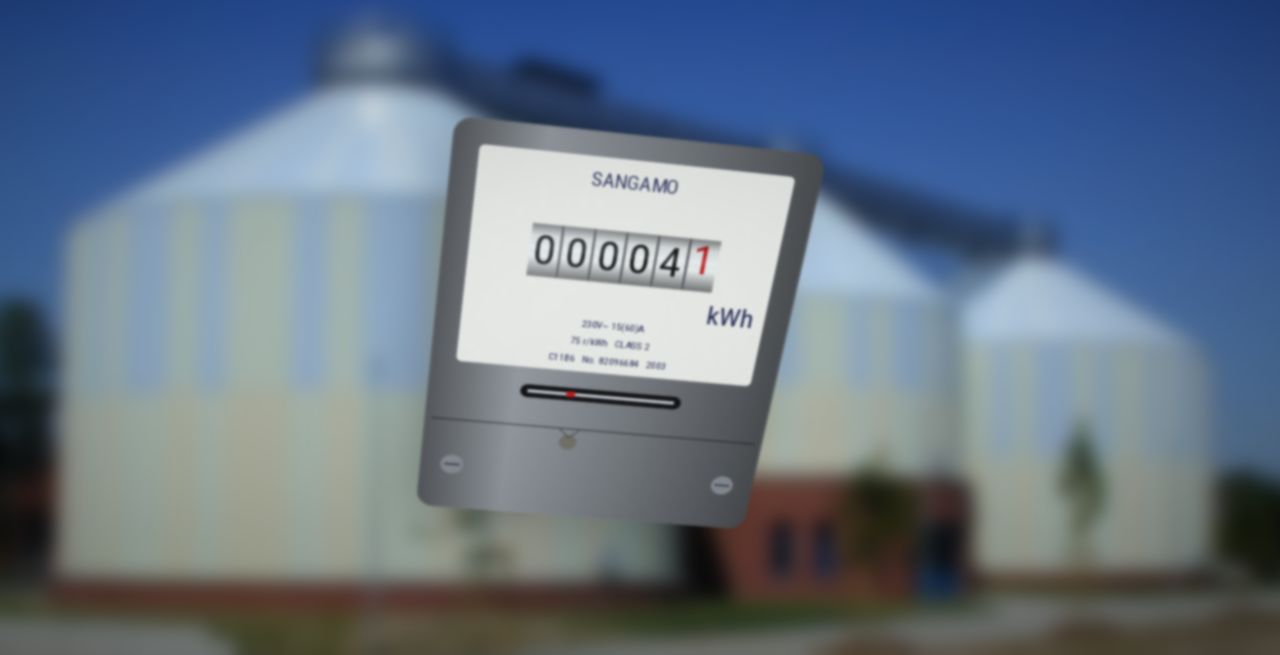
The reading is 4.1 kWh
